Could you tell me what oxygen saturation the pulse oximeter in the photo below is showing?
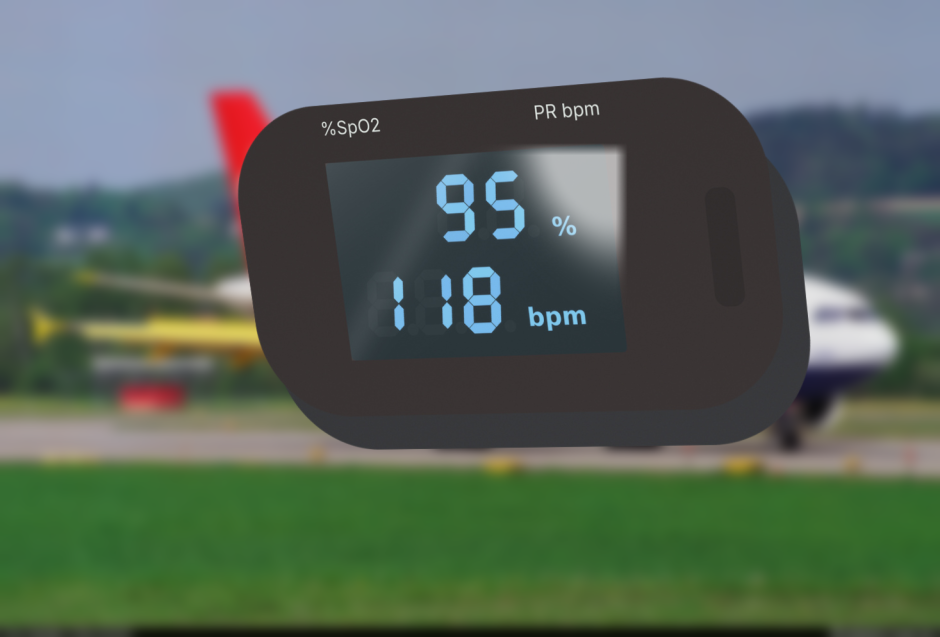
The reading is 95 %
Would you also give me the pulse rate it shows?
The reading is 118 bpm
